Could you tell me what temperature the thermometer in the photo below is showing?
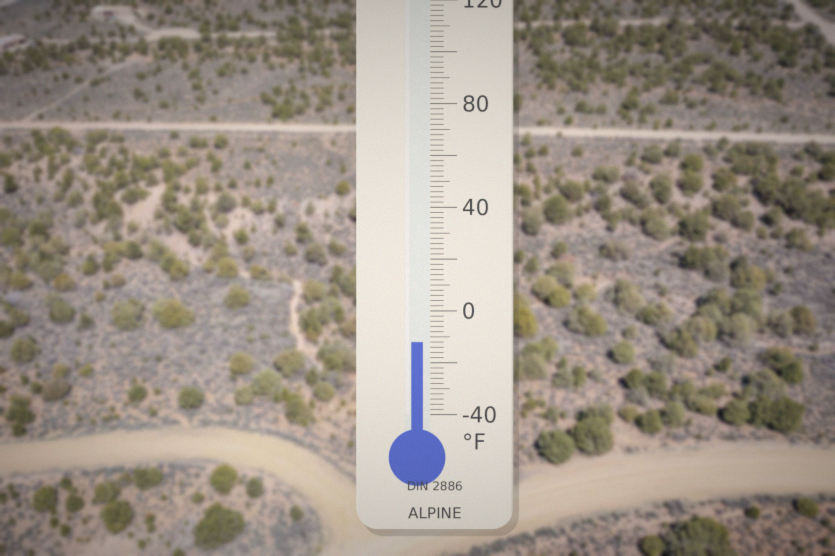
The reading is -12 °F
